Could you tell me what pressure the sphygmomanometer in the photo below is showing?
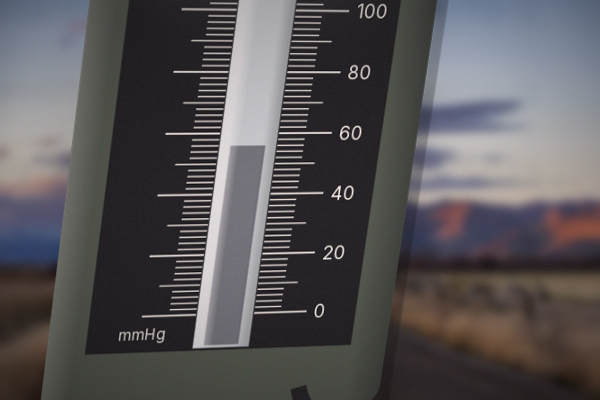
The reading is 56 mmHg
